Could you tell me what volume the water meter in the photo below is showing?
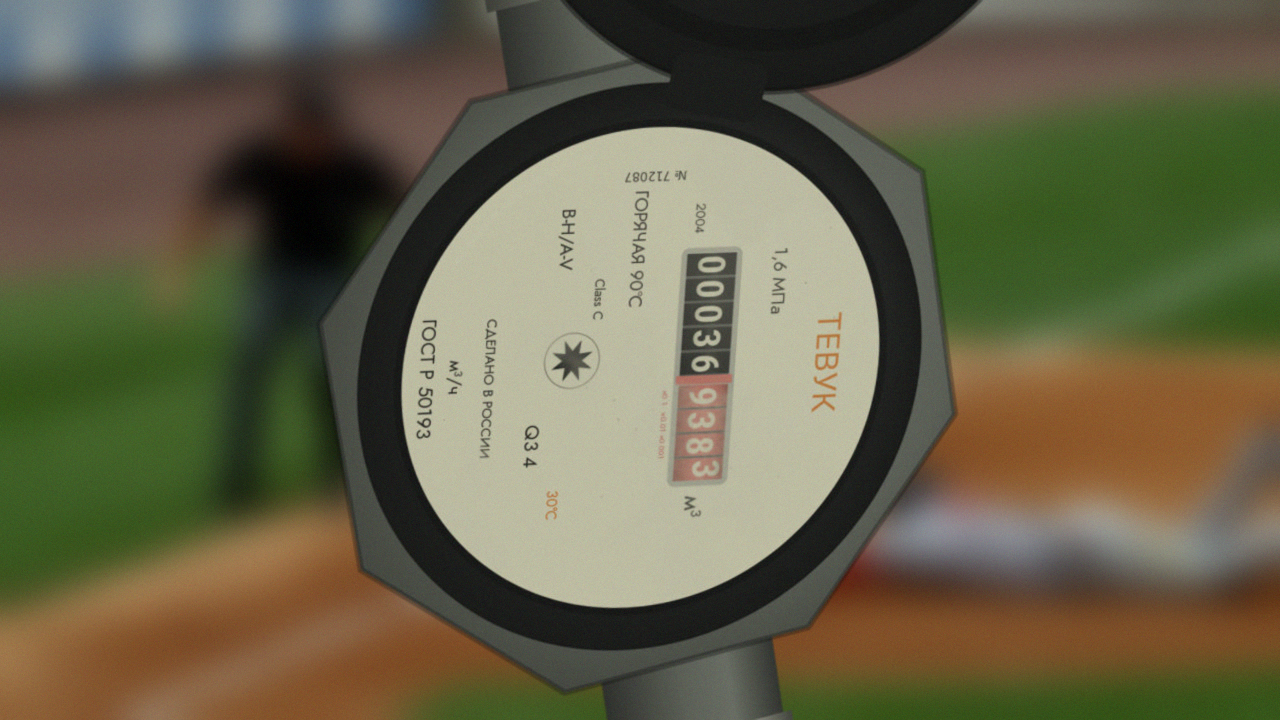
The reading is 36.9383 m³
